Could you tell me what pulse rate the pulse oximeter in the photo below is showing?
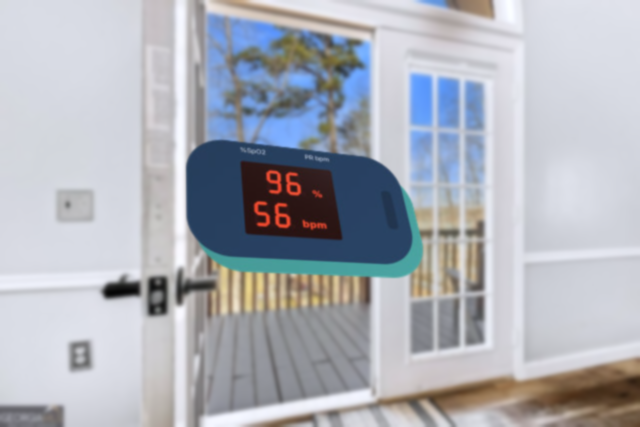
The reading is 56 bpm
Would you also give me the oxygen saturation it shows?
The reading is 96 %
